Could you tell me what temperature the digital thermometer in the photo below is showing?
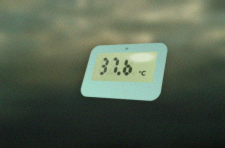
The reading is 37.6 °C
